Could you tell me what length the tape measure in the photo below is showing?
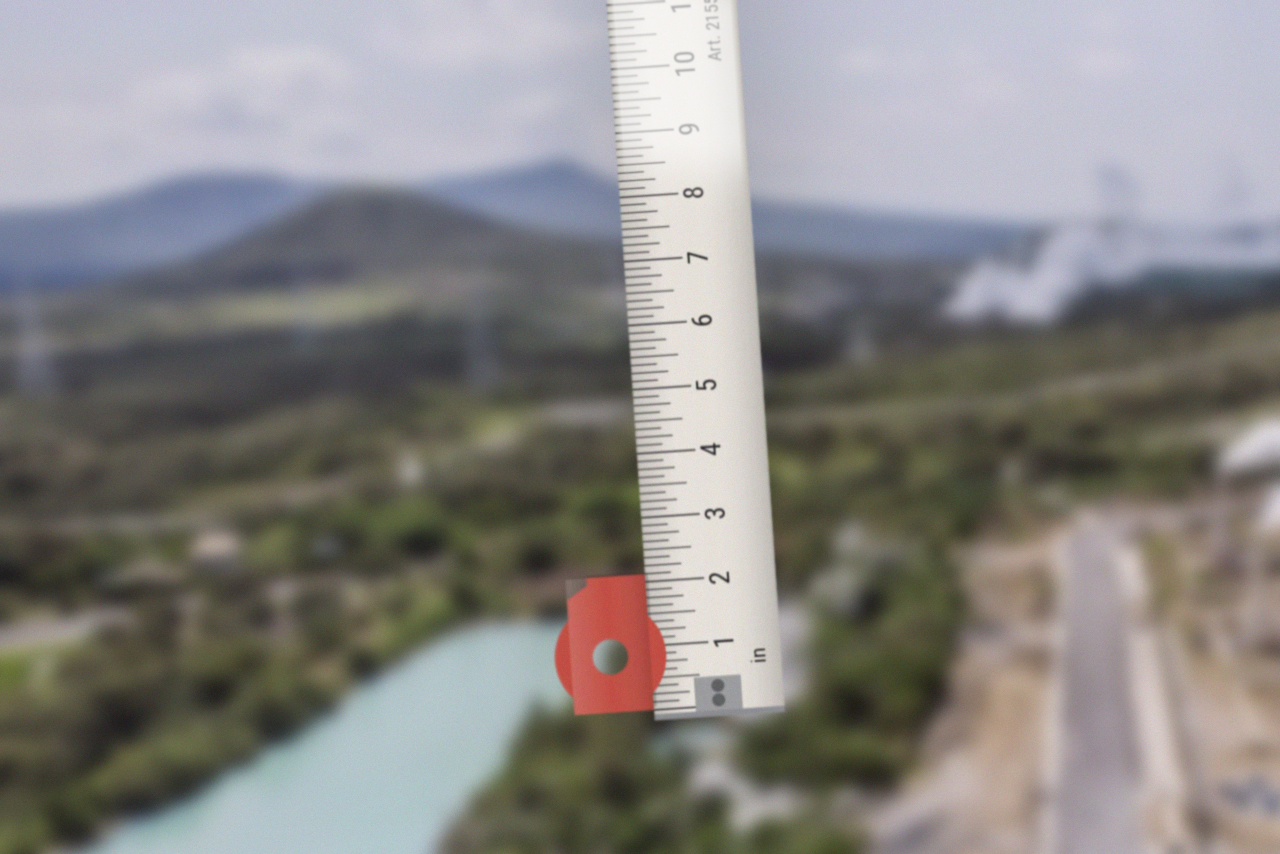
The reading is 2.125 in
